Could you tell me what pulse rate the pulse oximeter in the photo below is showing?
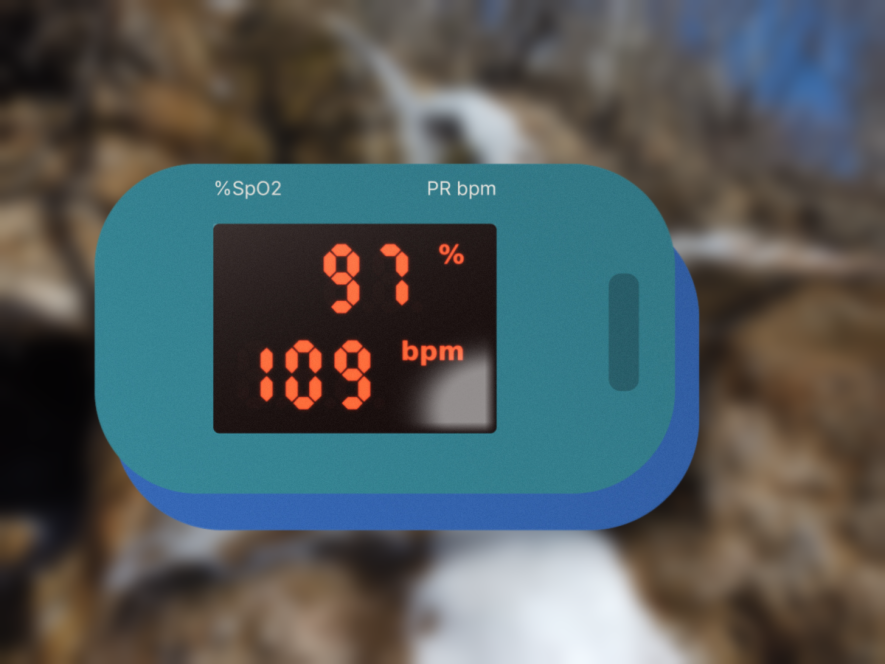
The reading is 109 bpm
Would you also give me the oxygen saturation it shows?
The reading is 97 %
